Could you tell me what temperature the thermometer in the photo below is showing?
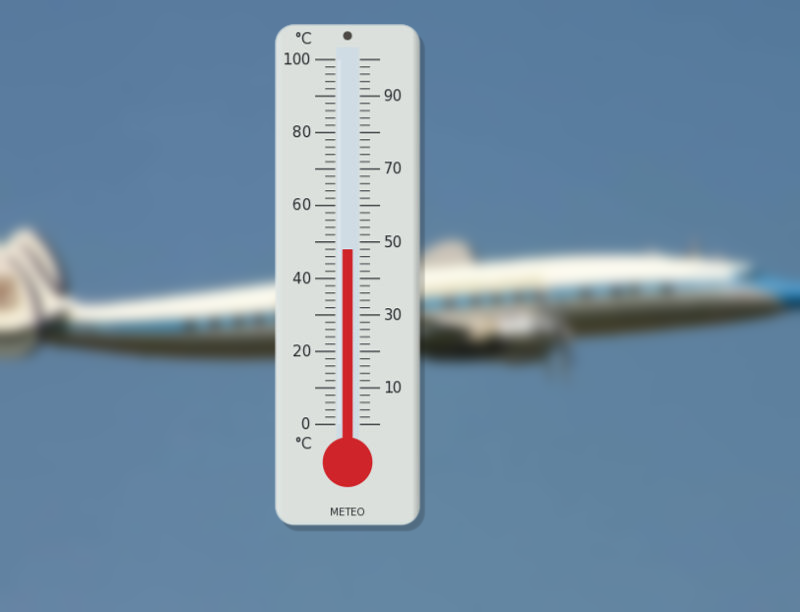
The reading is 48 °C
